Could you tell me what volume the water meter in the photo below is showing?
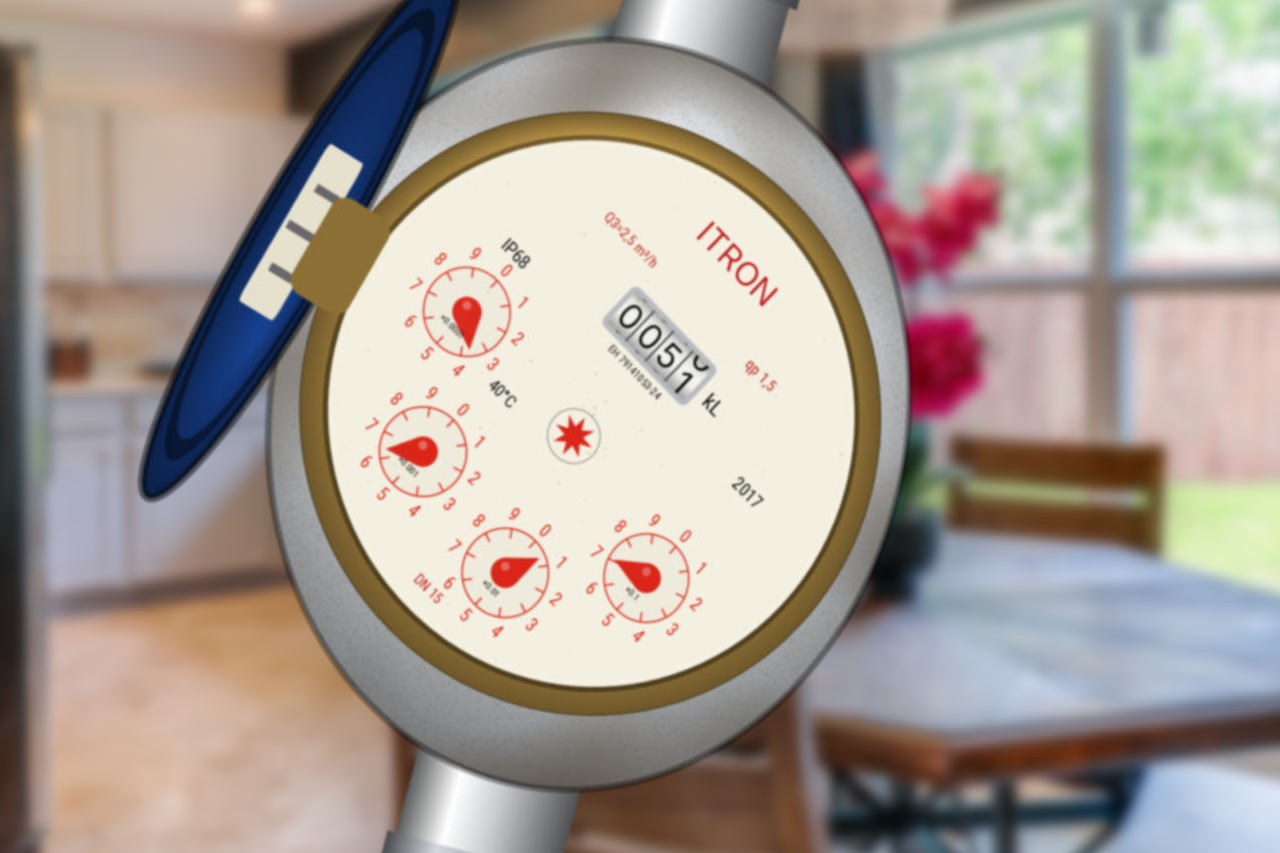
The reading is 50.7063 kL
